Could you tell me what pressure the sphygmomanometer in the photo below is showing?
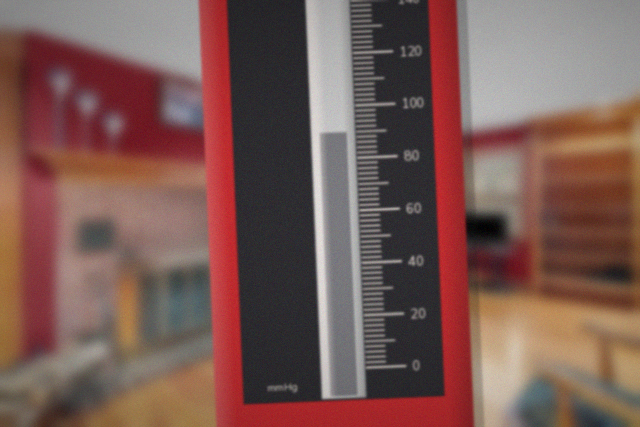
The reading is 90 mmHg
